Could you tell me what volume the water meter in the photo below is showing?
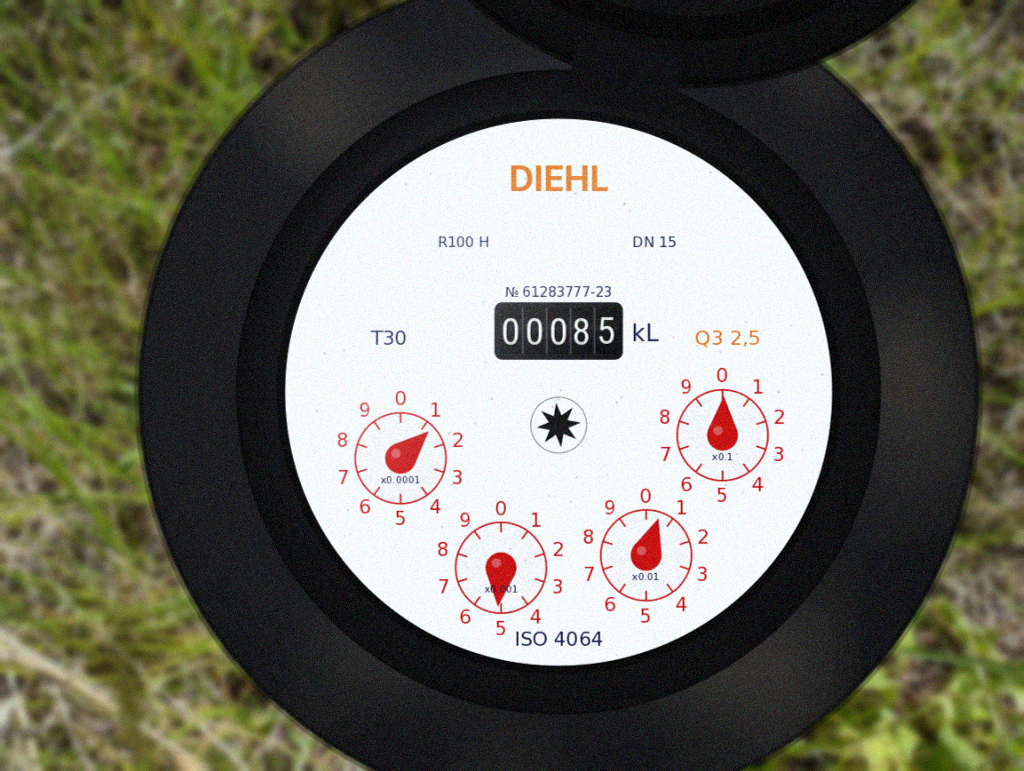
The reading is 85.0051 kL
